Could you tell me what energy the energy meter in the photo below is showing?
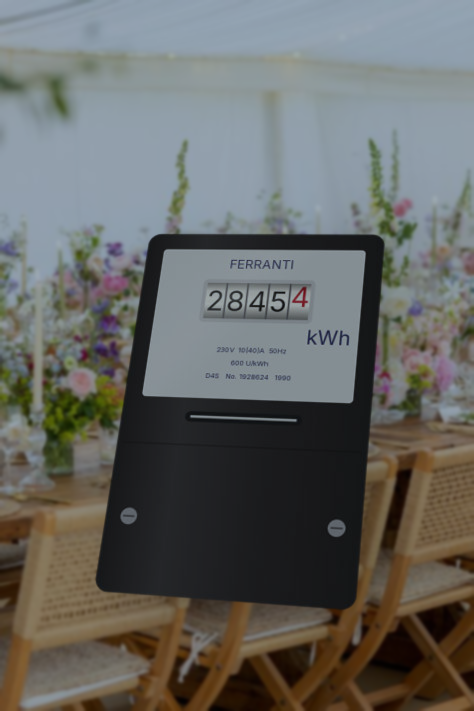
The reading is 2845.4 kWh
